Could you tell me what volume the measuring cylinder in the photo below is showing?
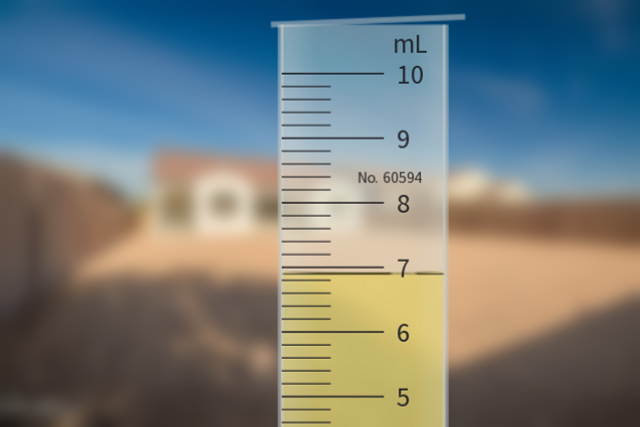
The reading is 6.9 mL
